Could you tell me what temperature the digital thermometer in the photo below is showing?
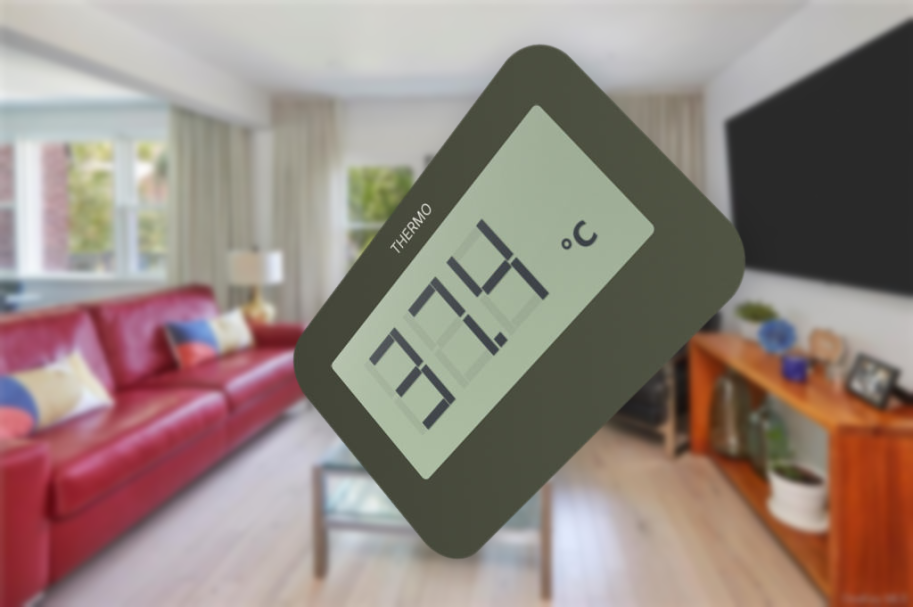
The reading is 37.4 °C
